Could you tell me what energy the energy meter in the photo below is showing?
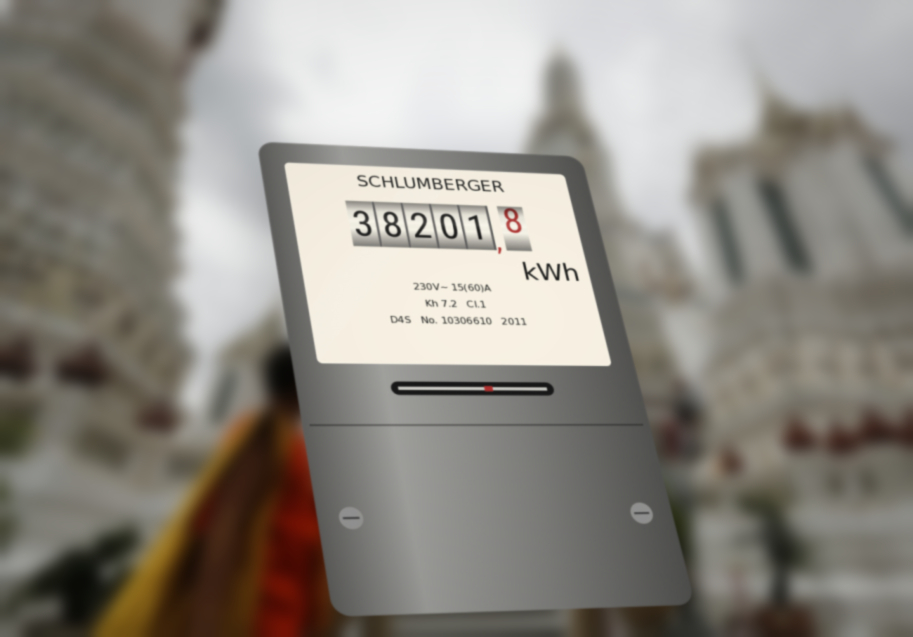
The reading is 38201.8 kWh
